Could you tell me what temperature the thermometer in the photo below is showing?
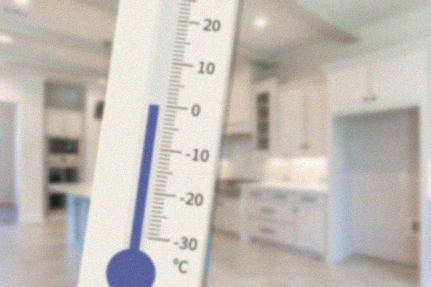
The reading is 0 °C
